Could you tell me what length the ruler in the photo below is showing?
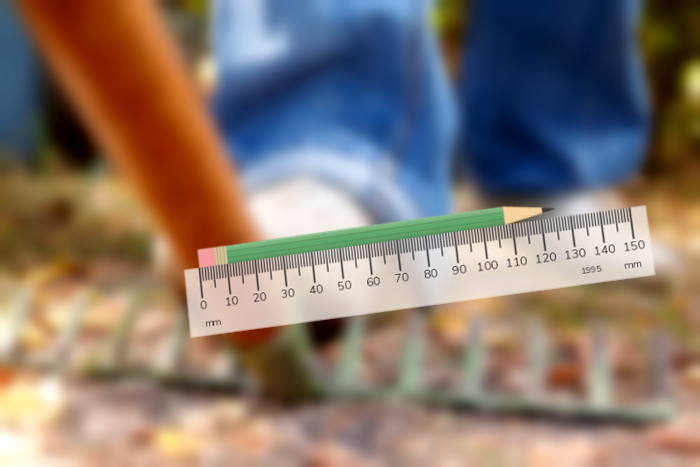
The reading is 125 mm
